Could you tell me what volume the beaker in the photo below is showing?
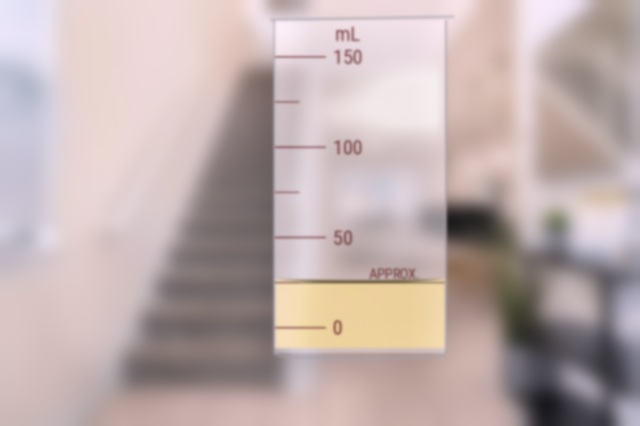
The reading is 25 mL
